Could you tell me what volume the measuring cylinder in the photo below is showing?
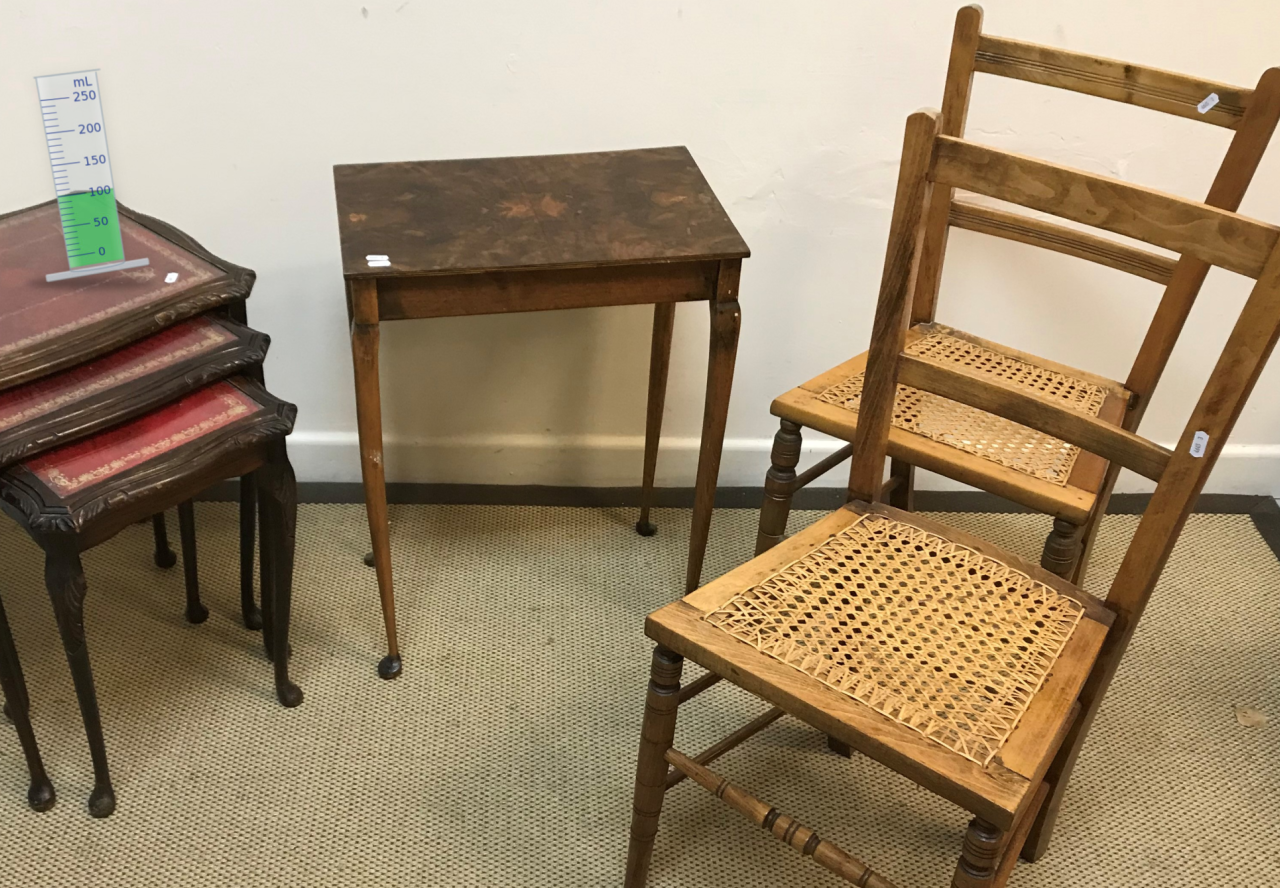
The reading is 100 mL
